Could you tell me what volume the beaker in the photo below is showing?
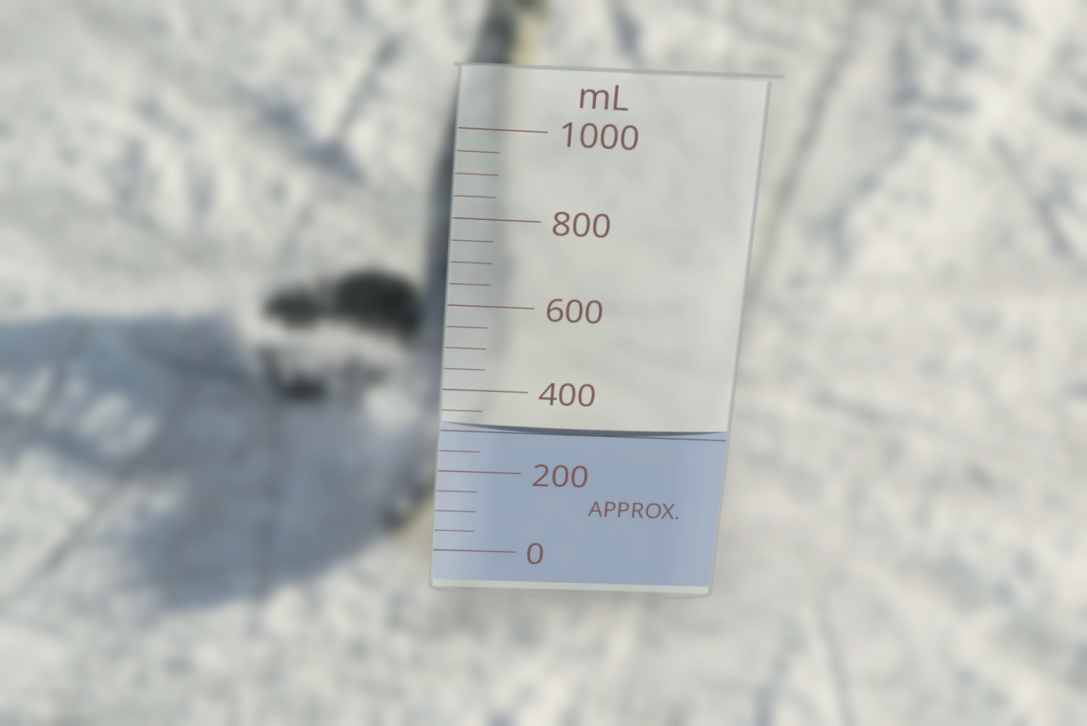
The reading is 300 mL
